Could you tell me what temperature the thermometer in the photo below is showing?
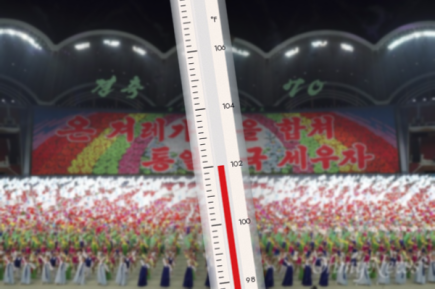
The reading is 102 °F
